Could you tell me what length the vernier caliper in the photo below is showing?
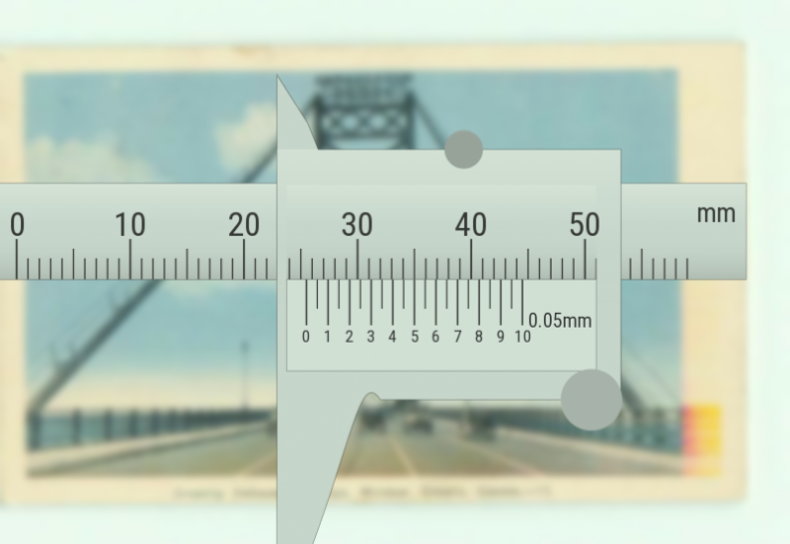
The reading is 25.5 mm
